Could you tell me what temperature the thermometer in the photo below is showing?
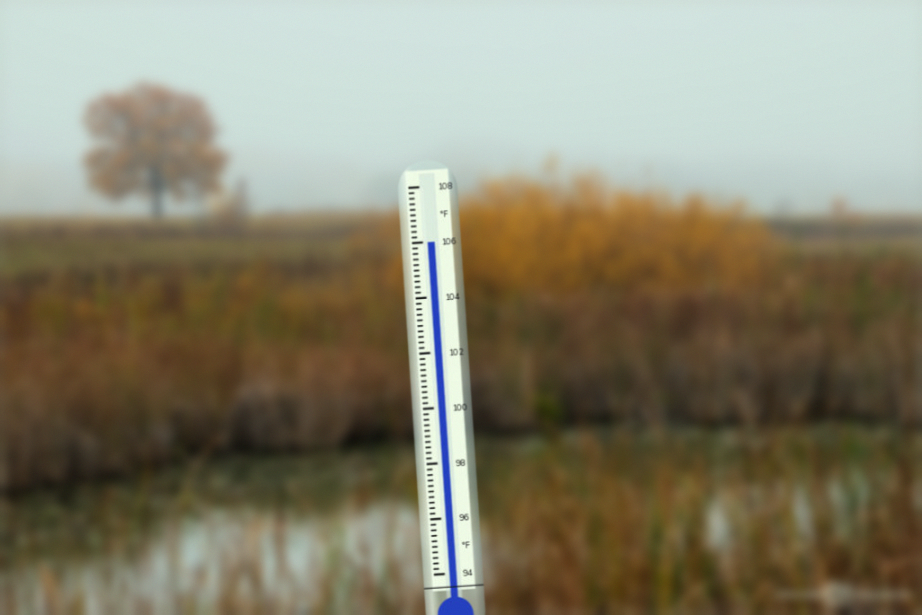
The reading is 106 °F
